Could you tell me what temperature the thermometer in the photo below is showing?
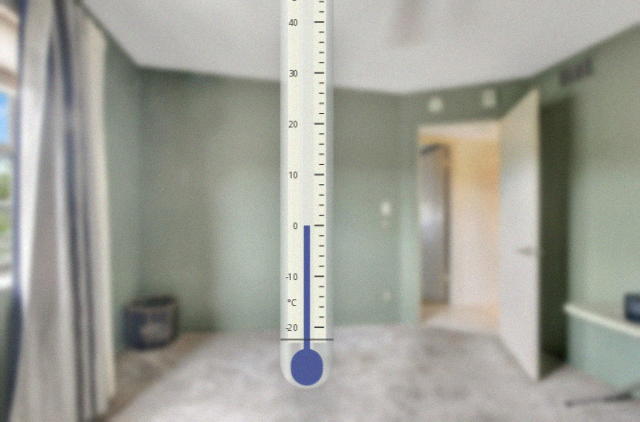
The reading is 0 °C
